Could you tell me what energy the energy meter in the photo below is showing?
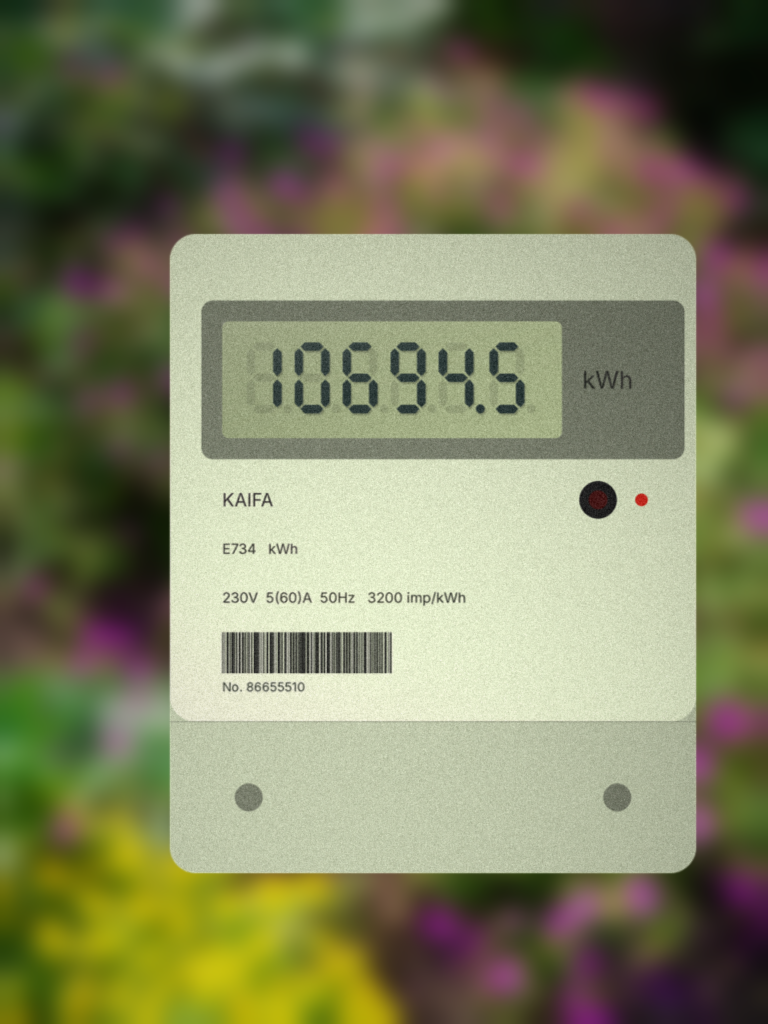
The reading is 10694.5 kWh
